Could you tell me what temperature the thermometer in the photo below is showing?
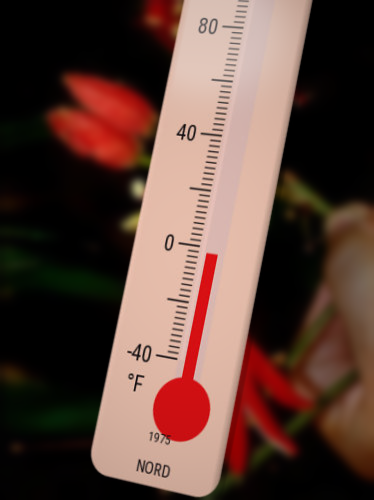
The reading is -2 °F
